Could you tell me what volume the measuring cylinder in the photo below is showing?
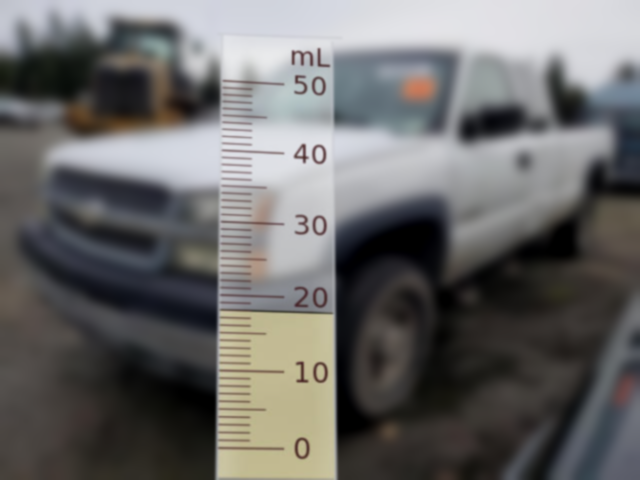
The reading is 18 mL
